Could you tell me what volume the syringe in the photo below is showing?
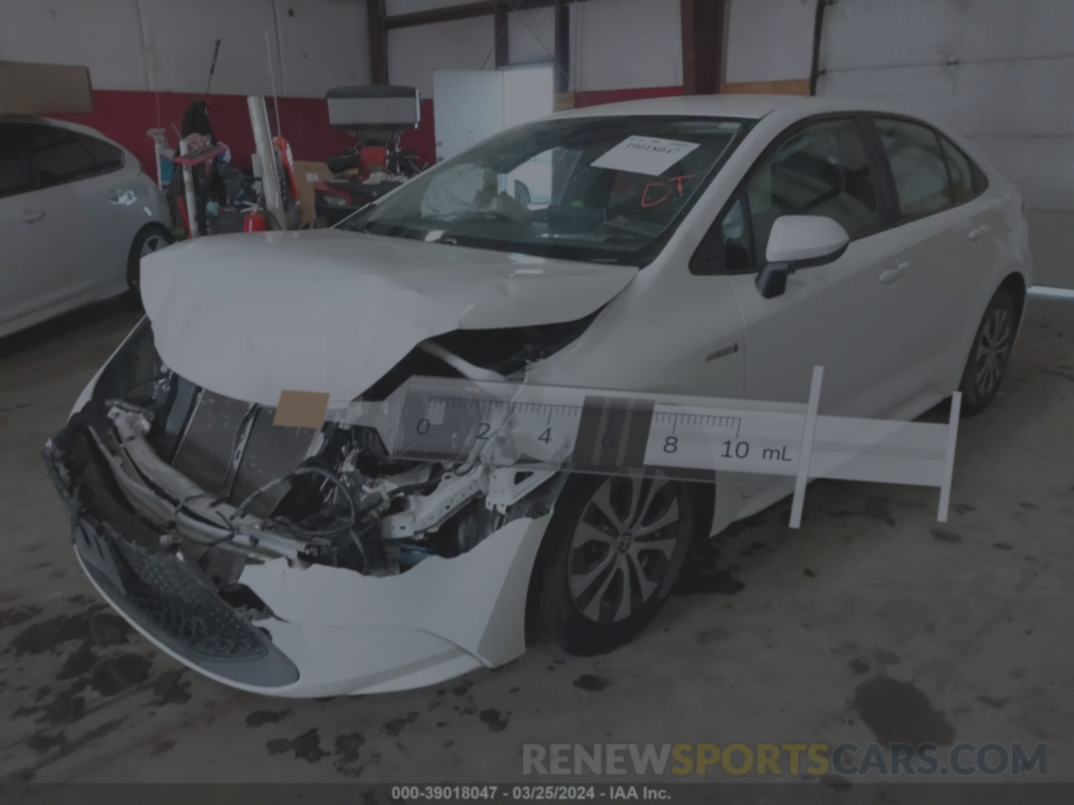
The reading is 5 mL
